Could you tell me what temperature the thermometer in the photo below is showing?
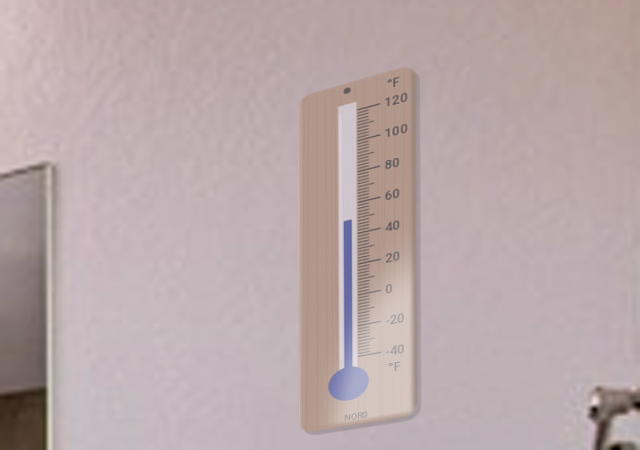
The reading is 50 °F
